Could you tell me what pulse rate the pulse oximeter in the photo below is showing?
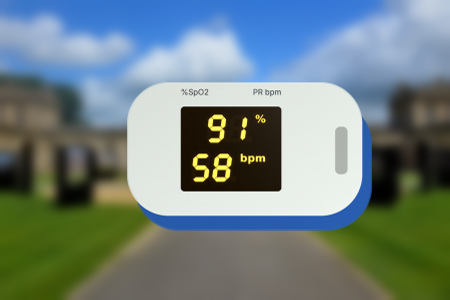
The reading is 58 bpm
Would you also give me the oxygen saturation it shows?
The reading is 91 %
